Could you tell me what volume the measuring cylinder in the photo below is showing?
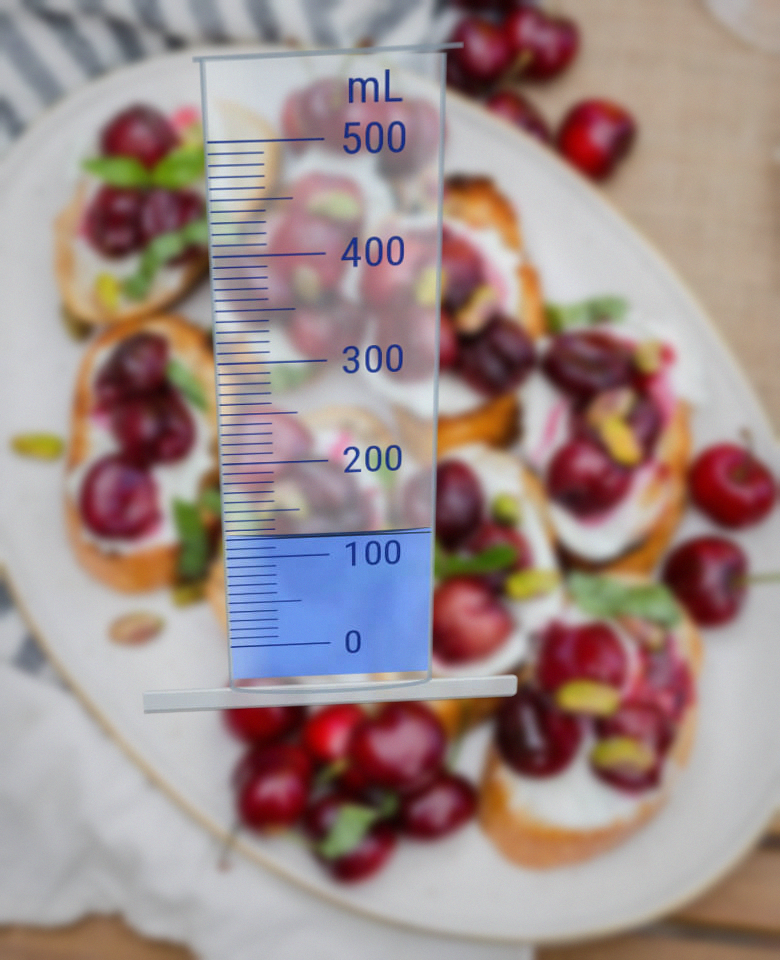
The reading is 120 mL
